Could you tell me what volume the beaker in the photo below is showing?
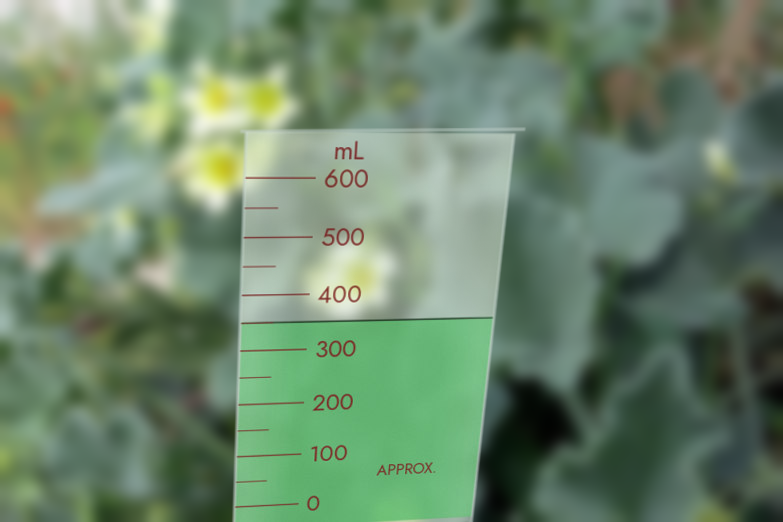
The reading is 350 mL
